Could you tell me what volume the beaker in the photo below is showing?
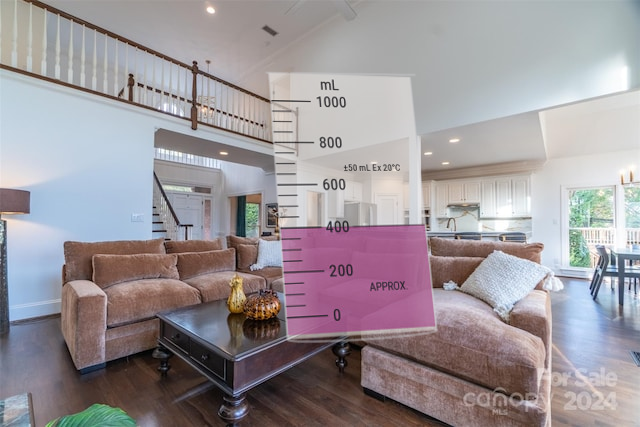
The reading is 400 mL
